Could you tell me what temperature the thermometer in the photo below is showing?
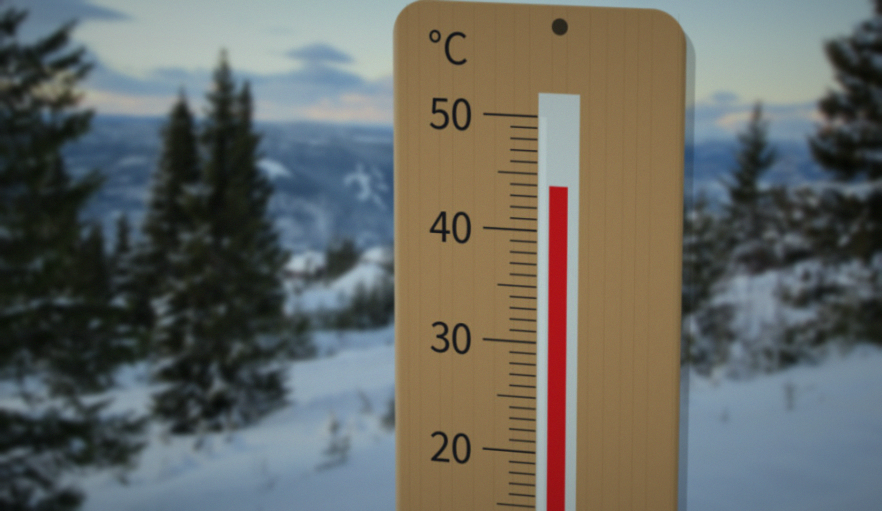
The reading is 44 °C
